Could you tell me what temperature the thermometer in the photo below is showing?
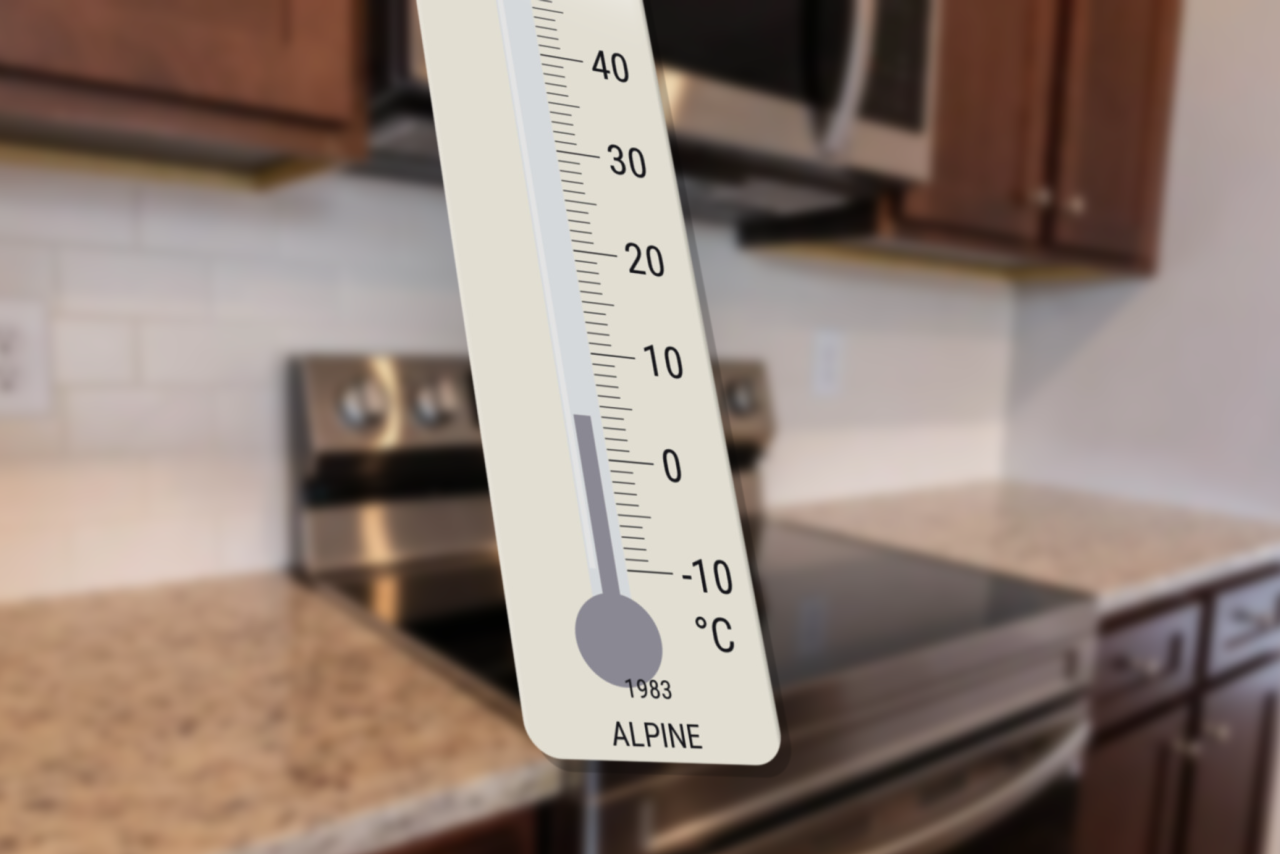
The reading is 4 °C
